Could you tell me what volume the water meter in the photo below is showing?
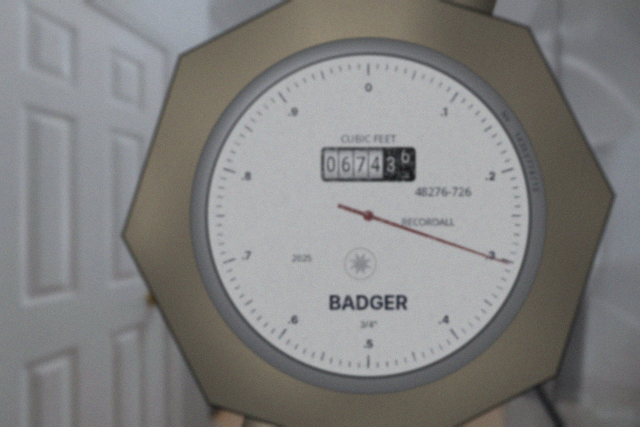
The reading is 67436.30 ft³
